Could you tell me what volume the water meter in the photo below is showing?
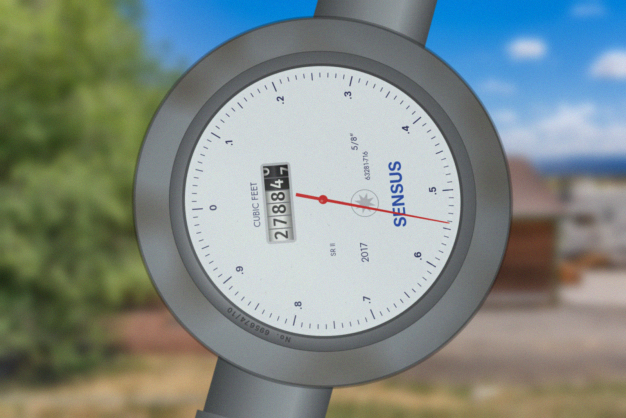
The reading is 278846.54 ft³
